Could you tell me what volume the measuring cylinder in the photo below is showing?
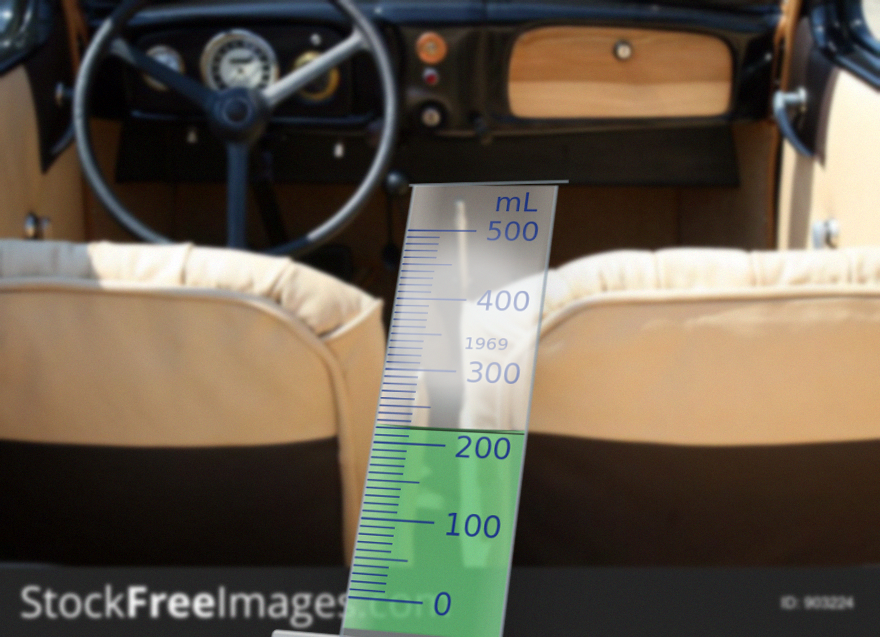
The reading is 220 mL
